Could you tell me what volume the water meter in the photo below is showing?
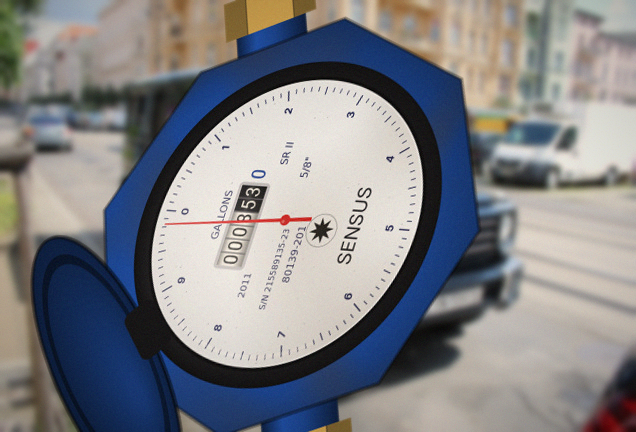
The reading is 8529.8 gal
